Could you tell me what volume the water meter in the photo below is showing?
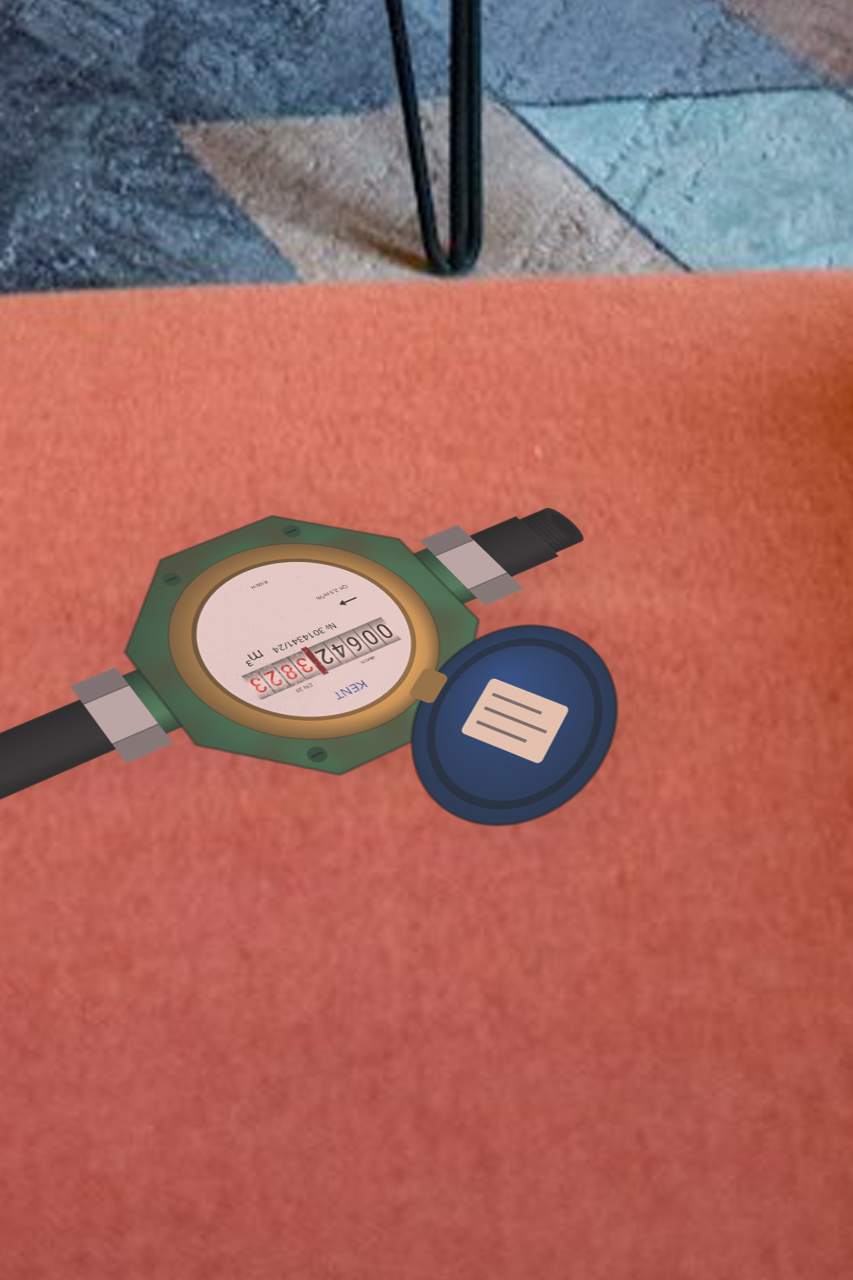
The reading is 642.3823 m³
